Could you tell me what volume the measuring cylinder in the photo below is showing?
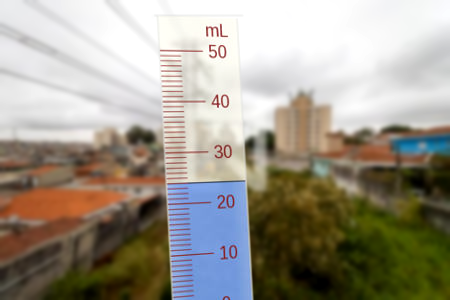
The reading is 24 mL
